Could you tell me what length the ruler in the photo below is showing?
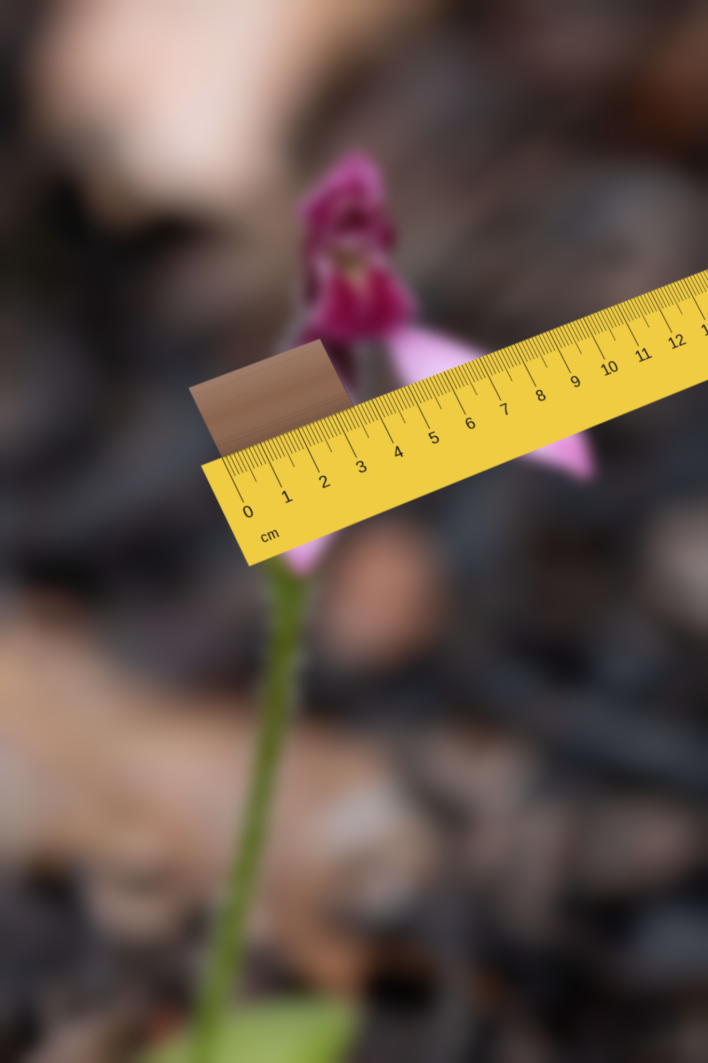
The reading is 3.5 cm
